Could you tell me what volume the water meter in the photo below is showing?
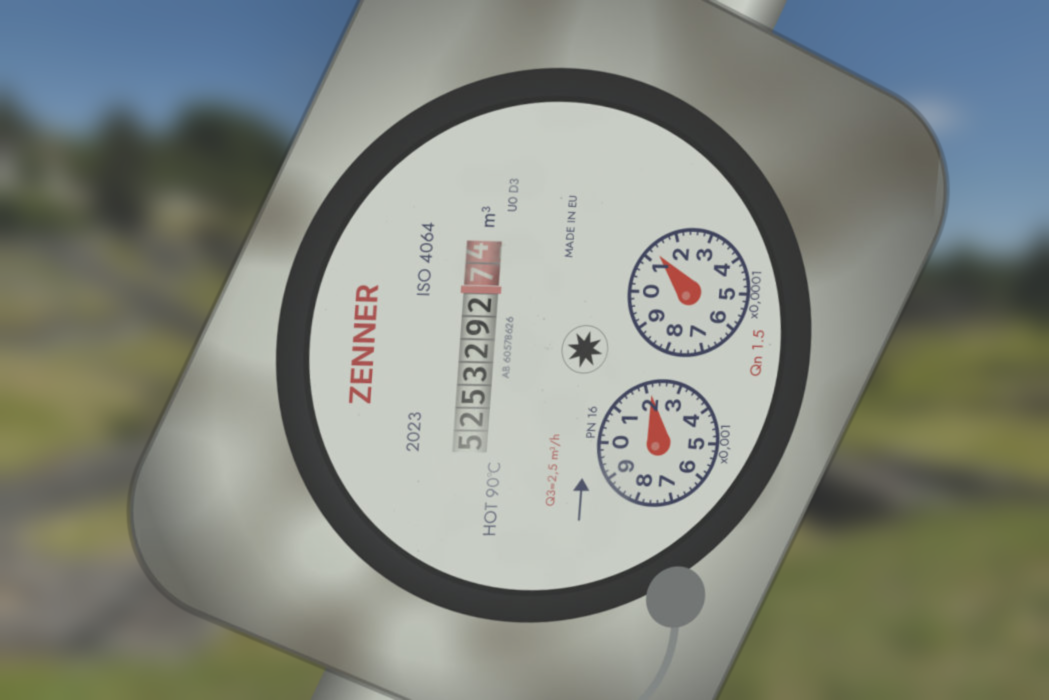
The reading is 5253292.7421 m³
